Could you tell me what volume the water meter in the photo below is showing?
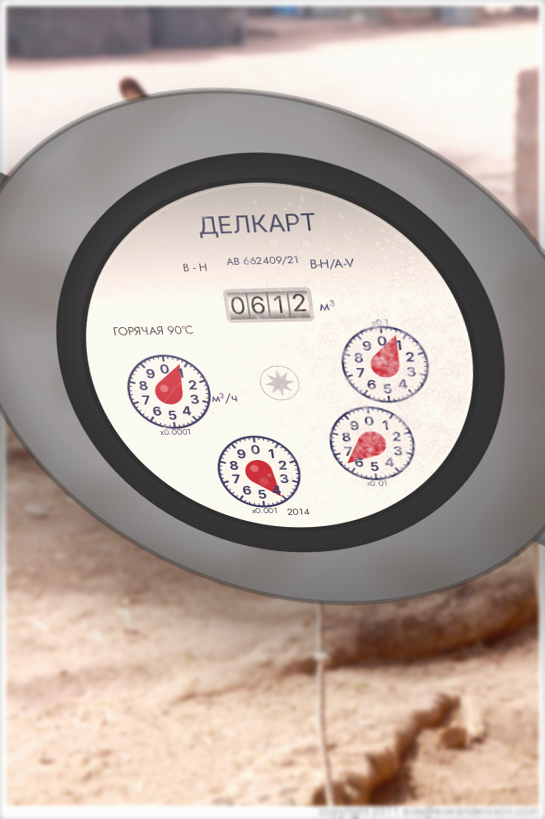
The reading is 612.0640 m³
